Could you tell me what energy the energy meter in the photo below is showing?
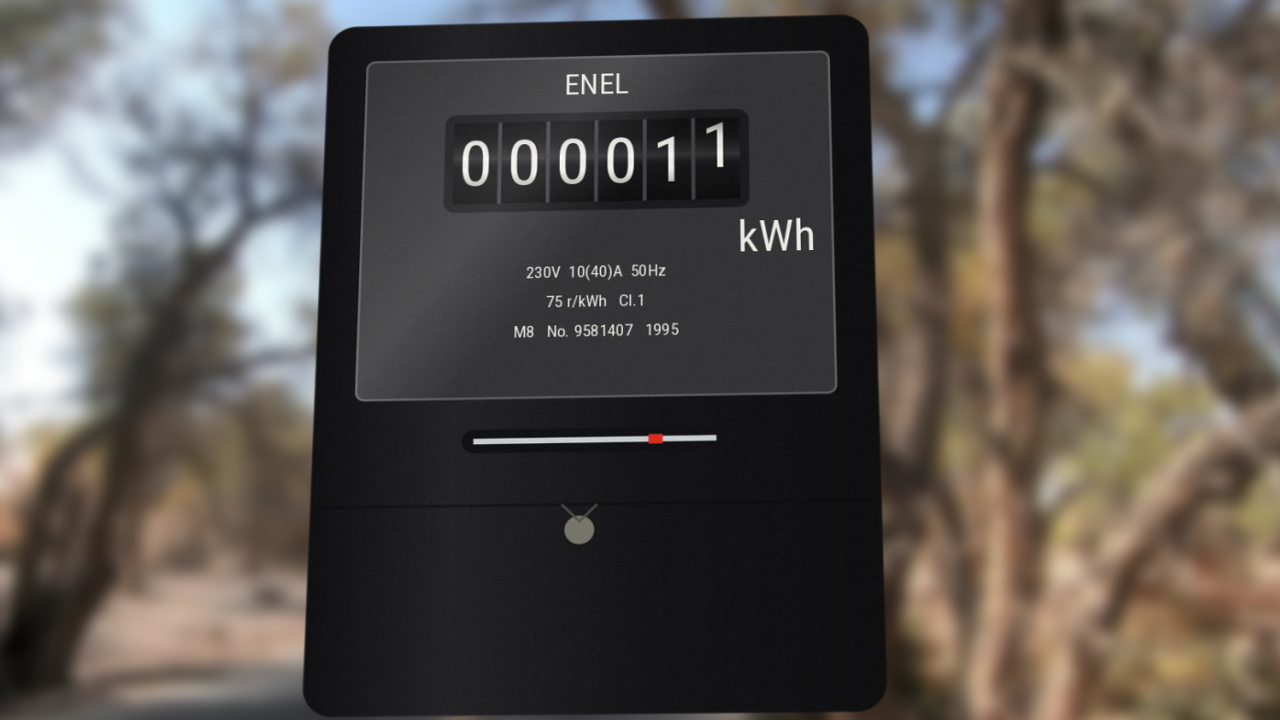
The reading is 11 kWh
